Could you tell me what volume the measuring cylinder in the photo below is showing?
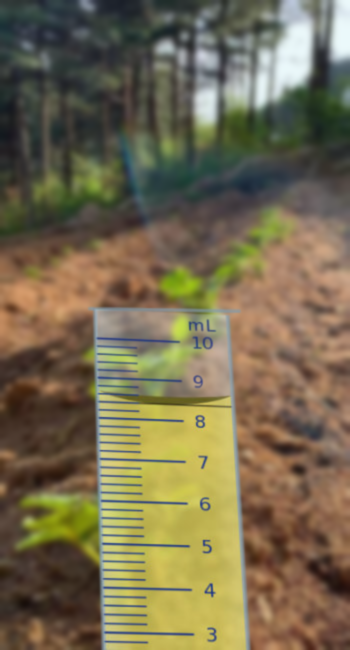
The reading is 8.4 mL
